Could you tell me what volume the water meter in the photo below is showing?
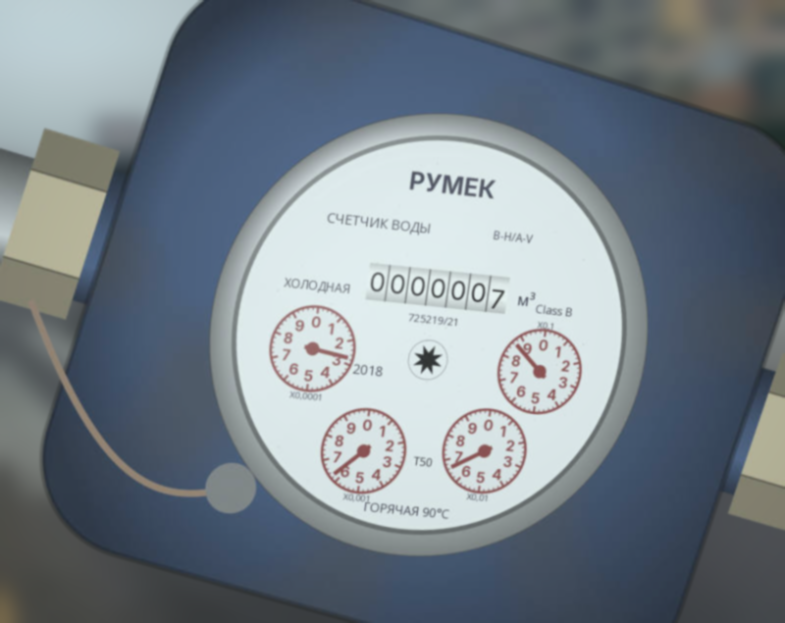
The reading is 6.8662 m³
